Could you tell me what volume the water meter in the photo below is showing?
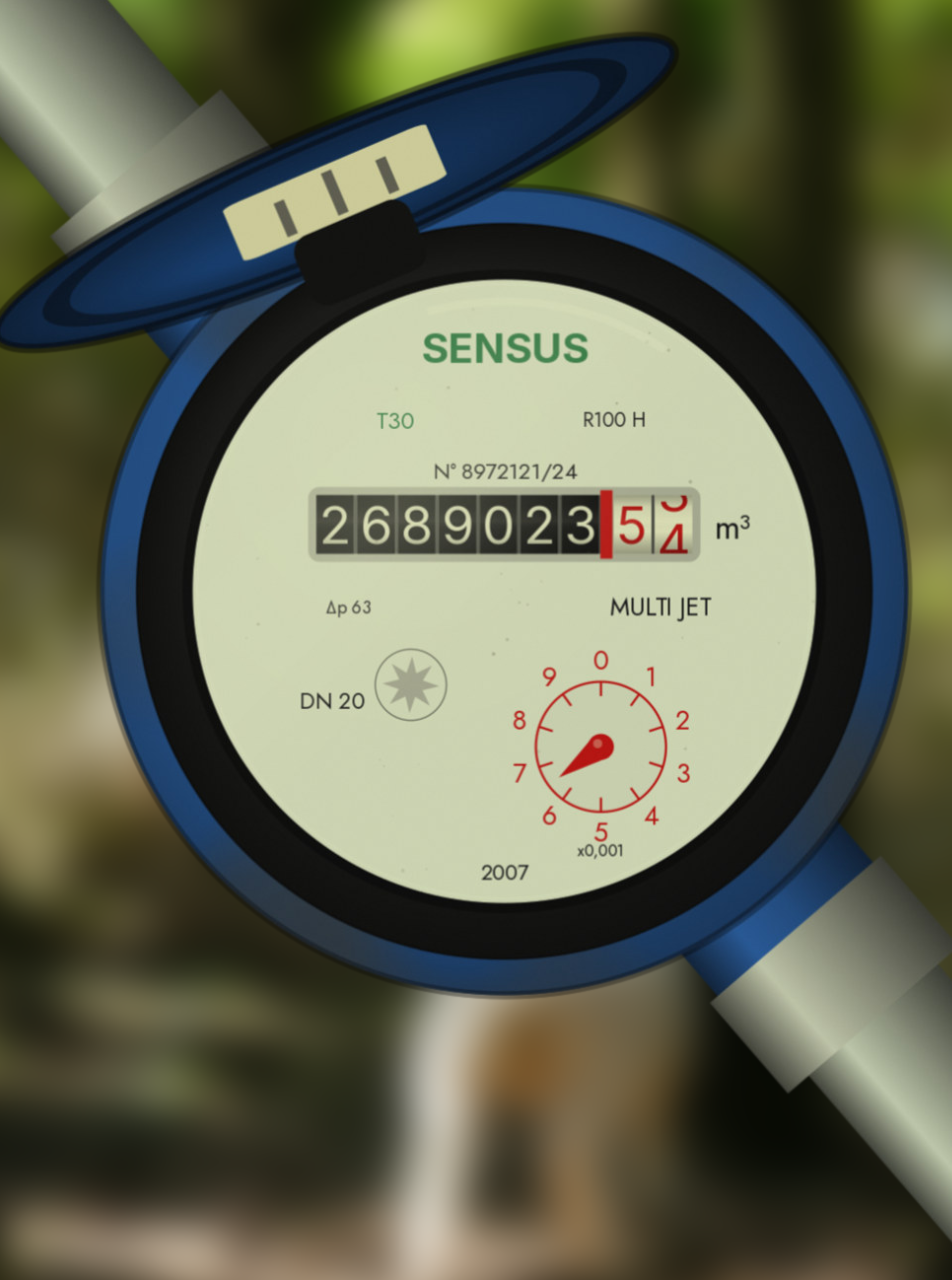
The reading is 2689023.536 m³
